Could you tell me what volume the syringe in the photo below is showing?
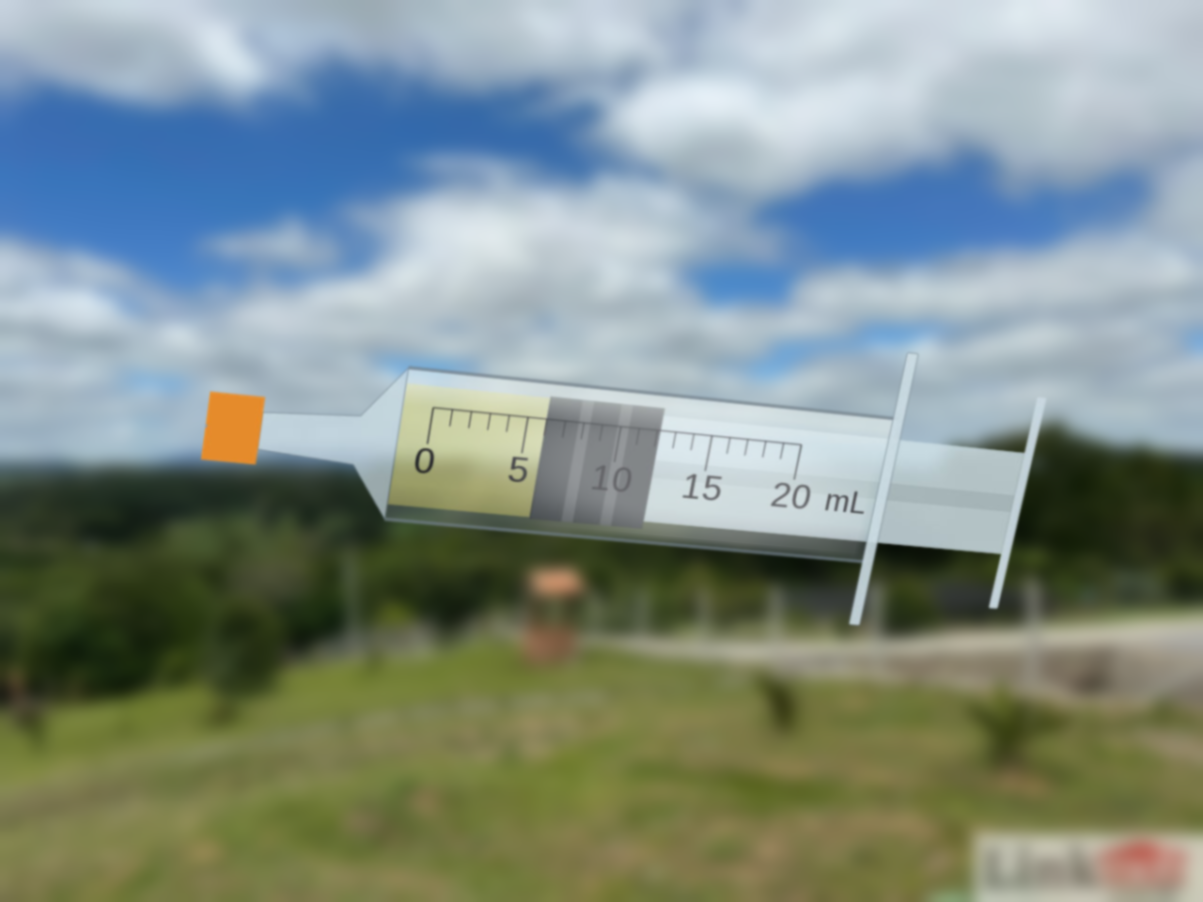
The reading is 6 mL
